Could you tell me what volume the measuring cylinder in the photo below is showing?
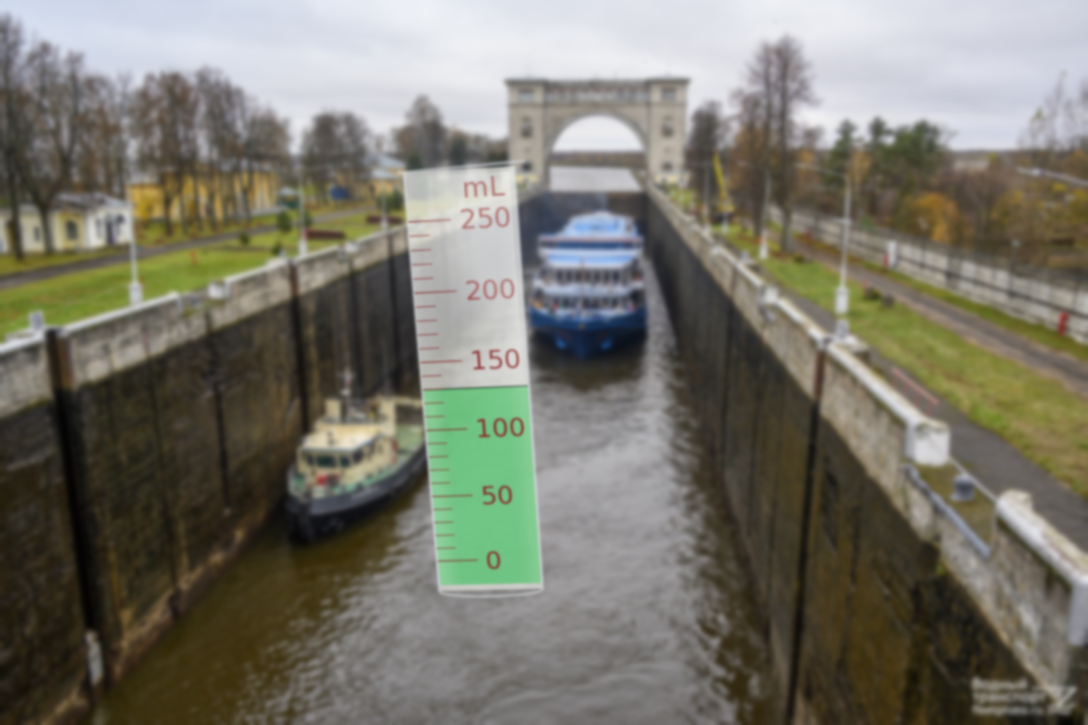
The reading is 130 mL
